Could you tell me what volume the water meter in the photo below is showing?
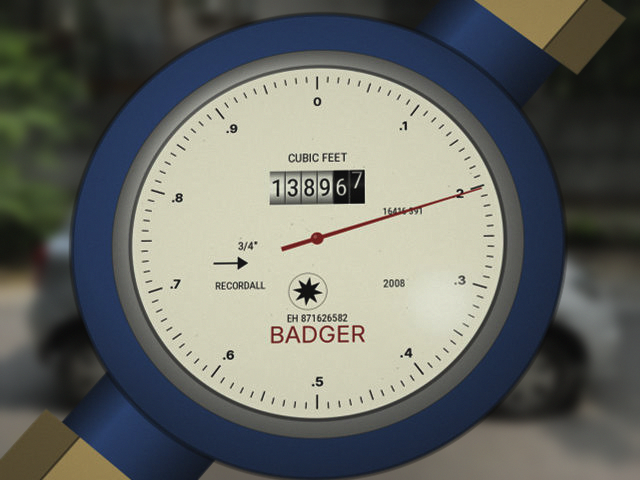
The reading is 138967.20 ft³
